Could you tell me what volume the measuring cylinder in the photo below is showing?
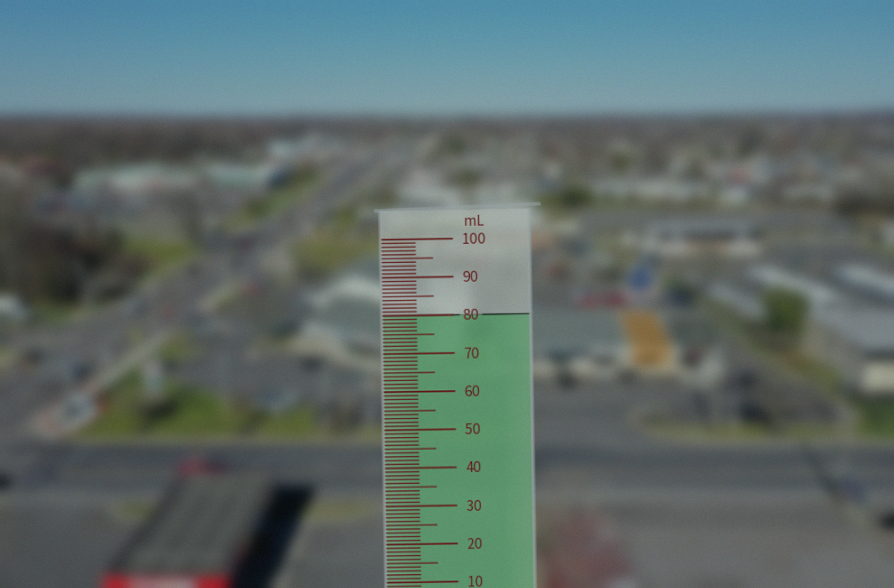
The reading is 80 mL
